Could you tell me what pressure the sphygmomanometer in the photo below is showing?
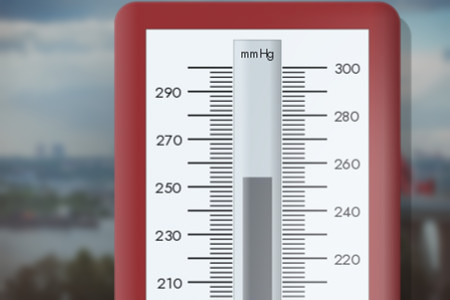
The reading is 254 mmHg
